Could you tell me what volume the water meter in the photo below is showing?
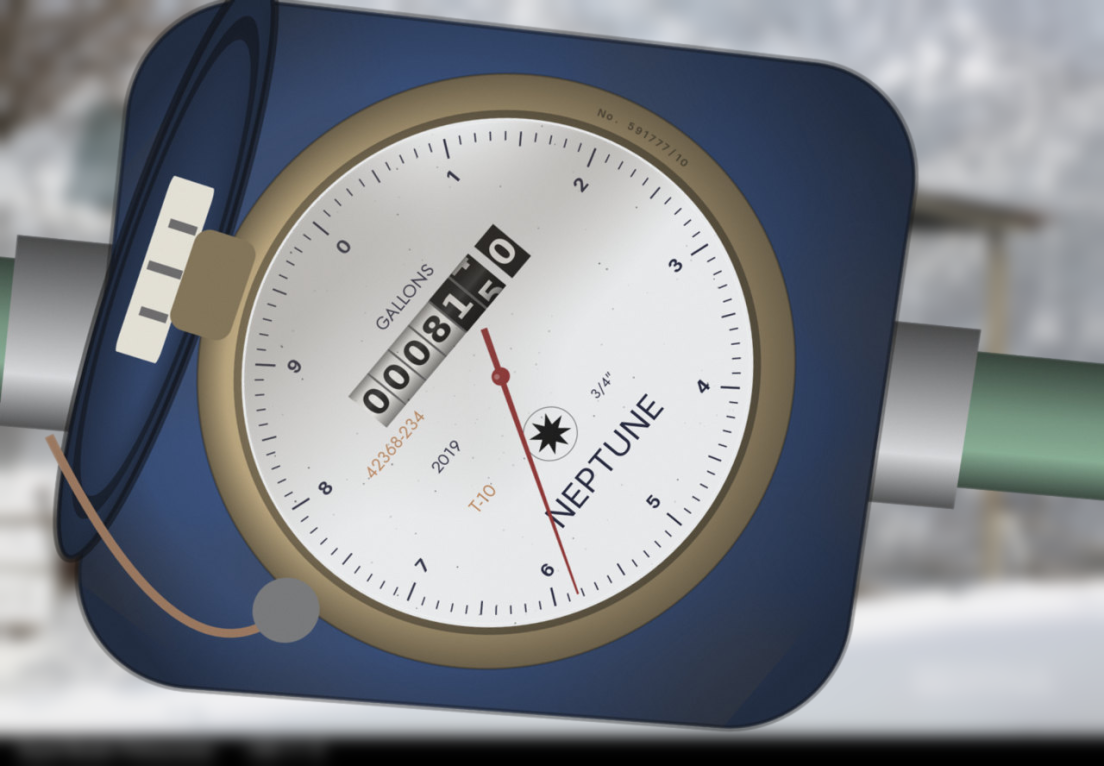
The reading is 8145.8 gal
